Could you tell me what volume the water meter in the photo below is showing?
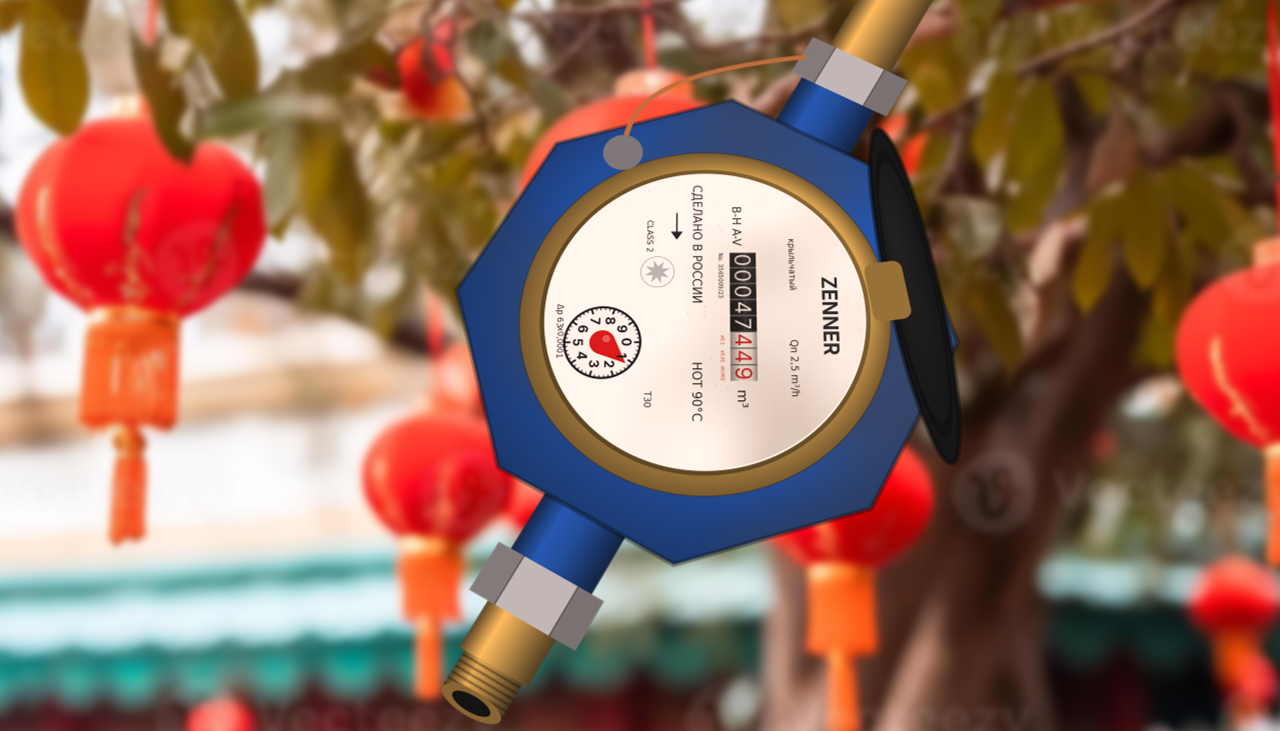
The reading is 47.4491 m³
